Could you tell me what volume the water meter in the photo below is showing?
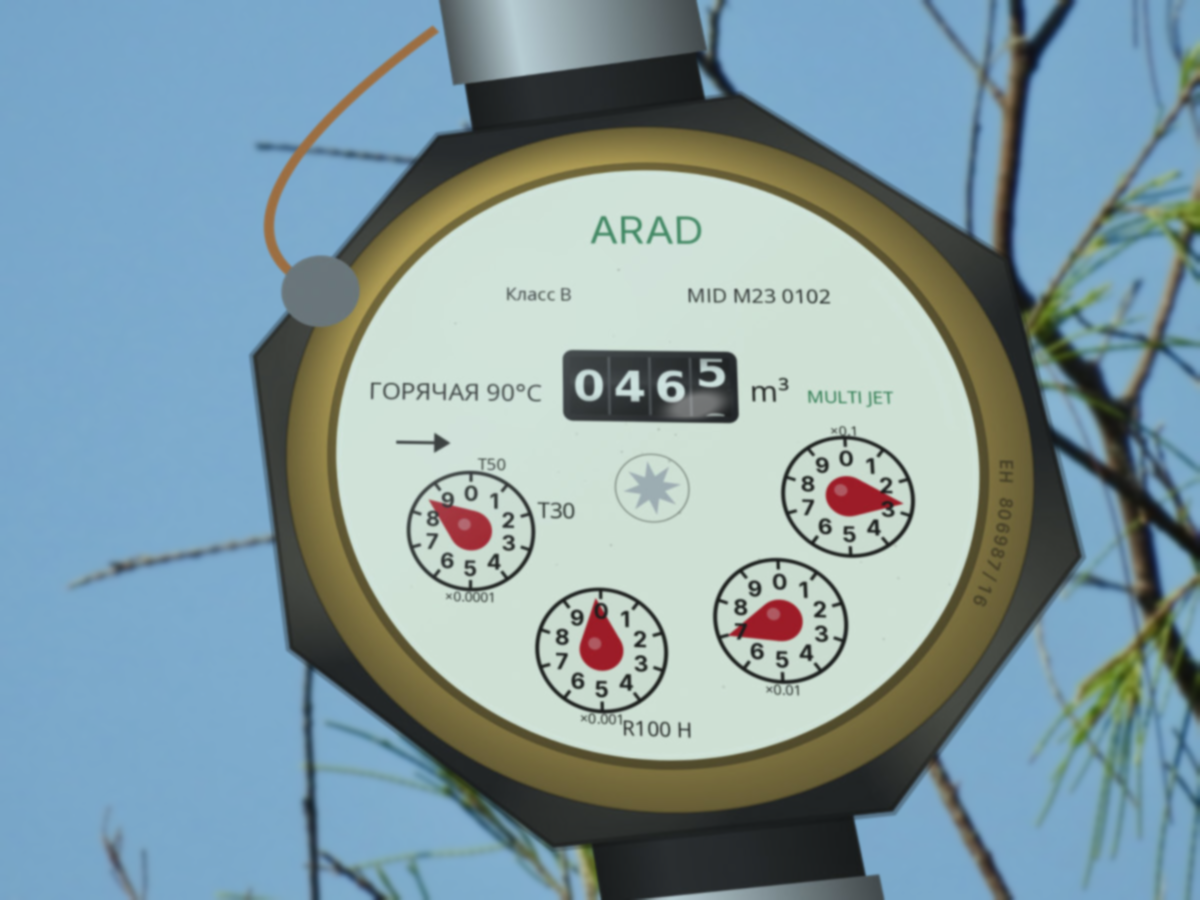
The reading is 465.2698 m³
